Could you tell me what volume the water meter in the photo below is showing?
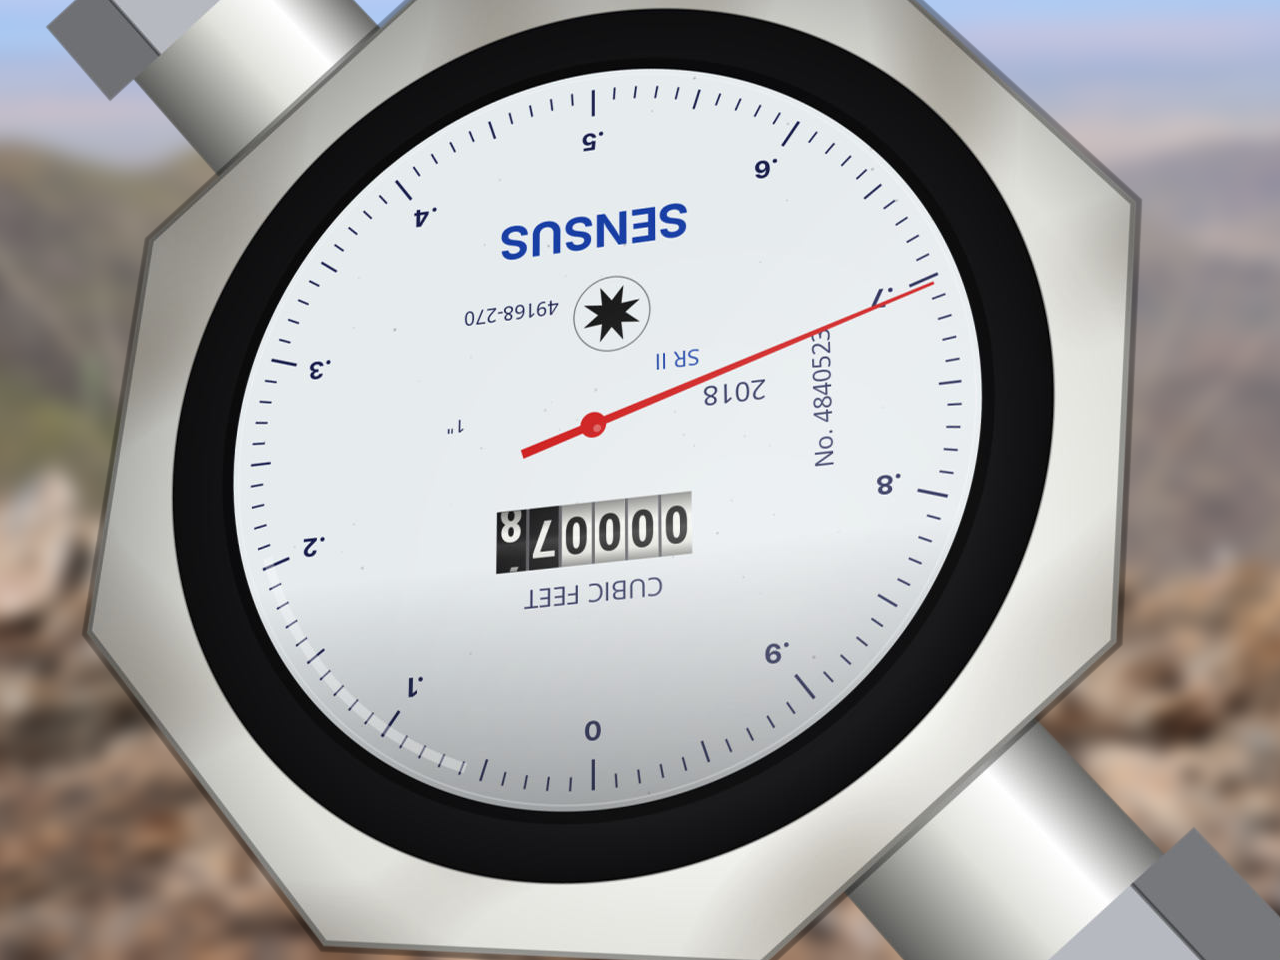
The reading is 77.70 ft³
